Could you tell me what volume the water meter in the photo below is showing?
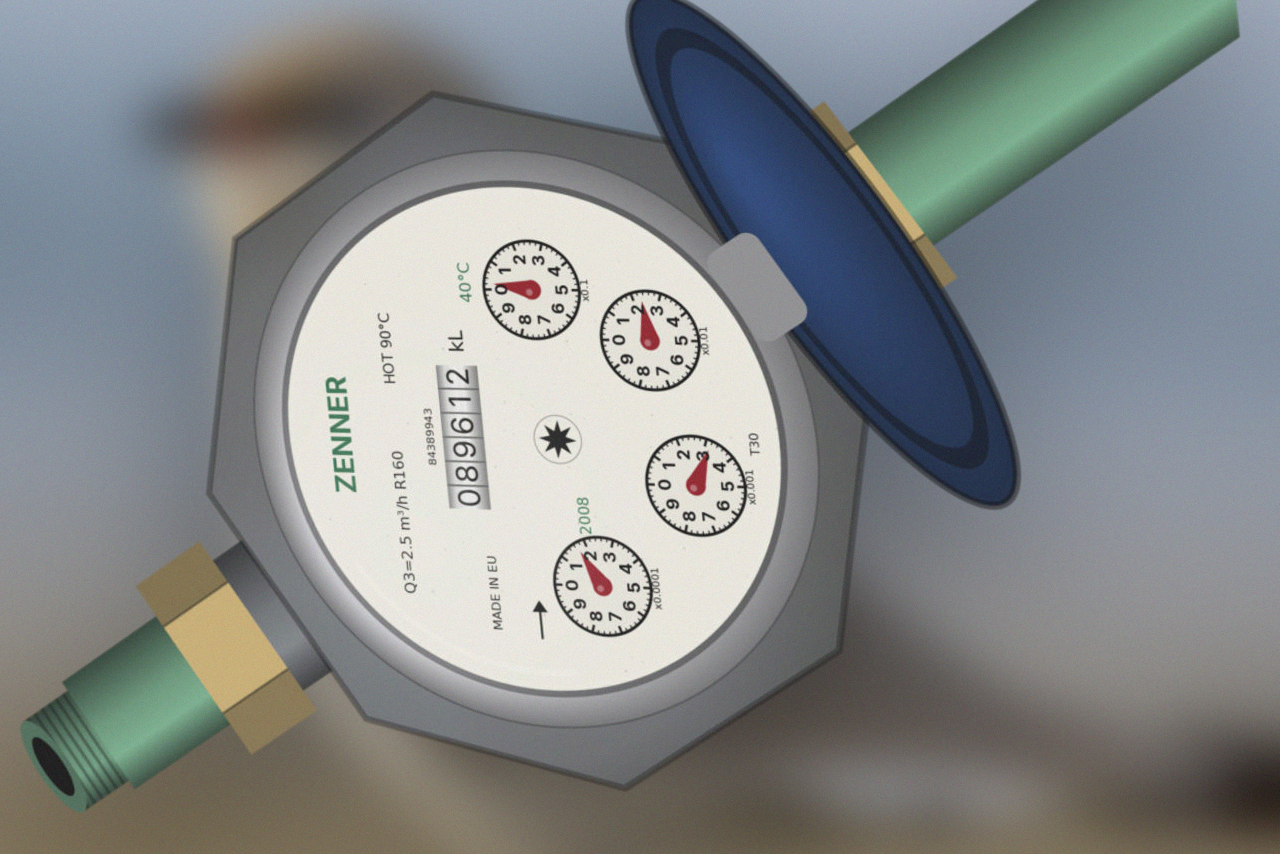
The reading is 89612.0231 kL
